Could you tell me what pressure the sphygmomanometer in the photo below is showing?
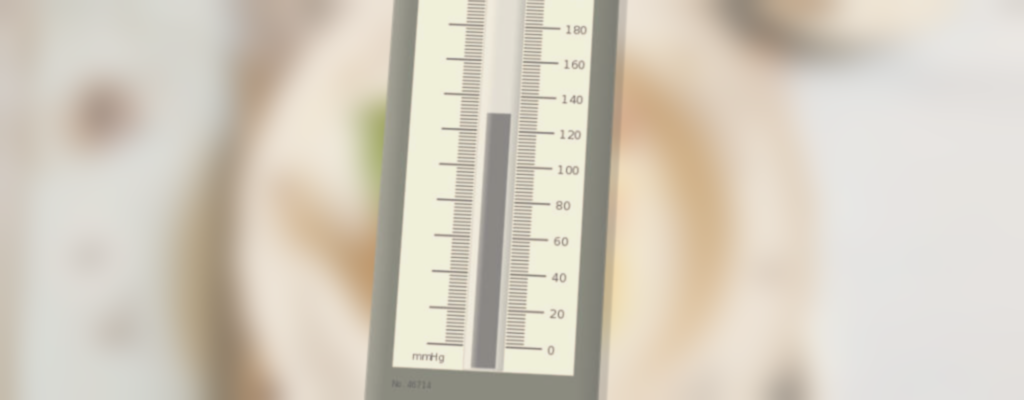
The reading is 130 mmHg
